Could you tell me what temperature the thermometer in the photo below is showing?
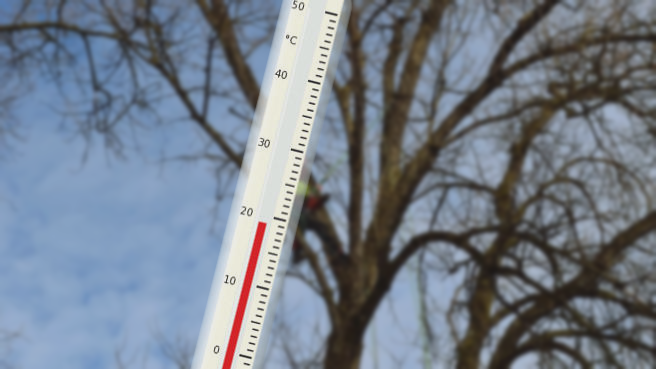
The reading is 19 °C
